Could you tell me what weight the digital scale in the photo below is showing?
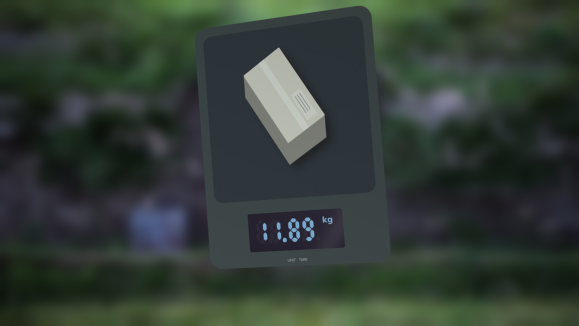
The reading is 11.89 kg
